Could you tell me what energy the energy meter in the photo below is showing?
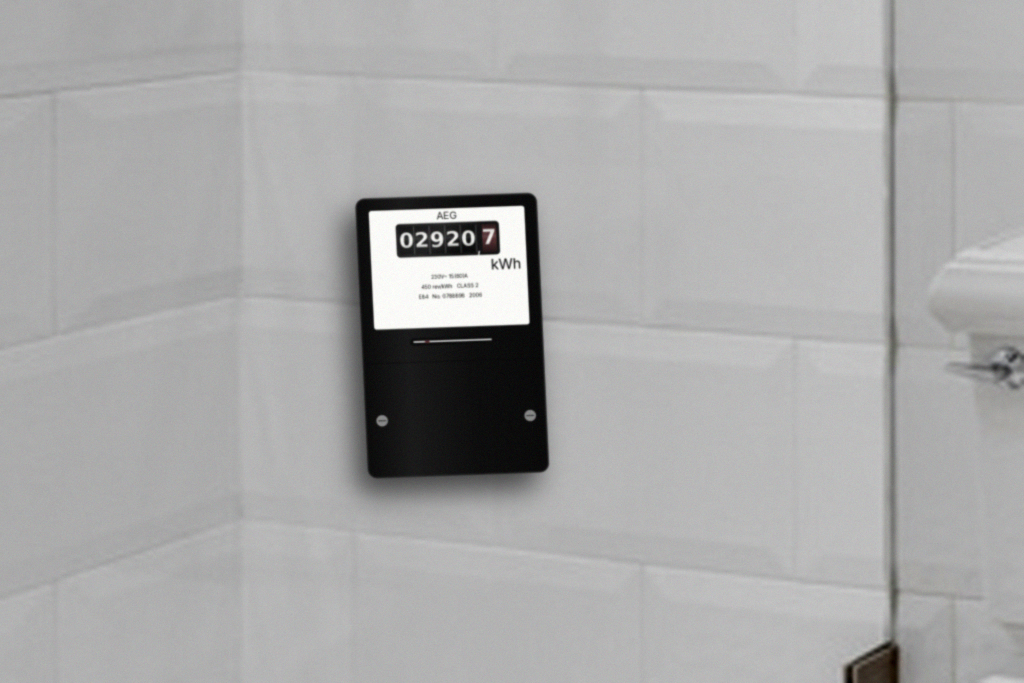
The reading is 2920.7 kWh
